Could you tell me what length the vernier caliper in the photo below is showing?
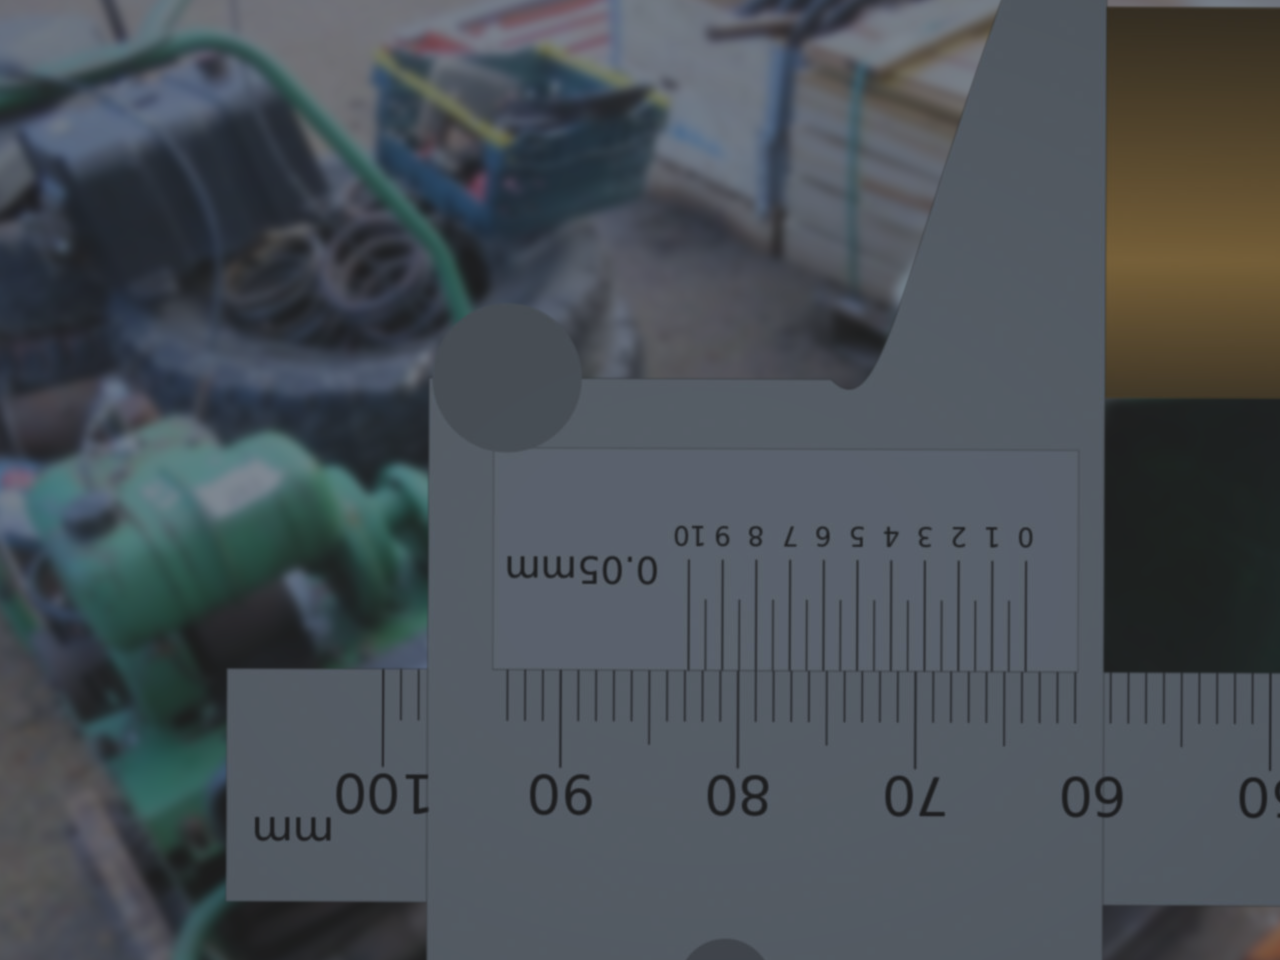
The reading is 63.8 mm
